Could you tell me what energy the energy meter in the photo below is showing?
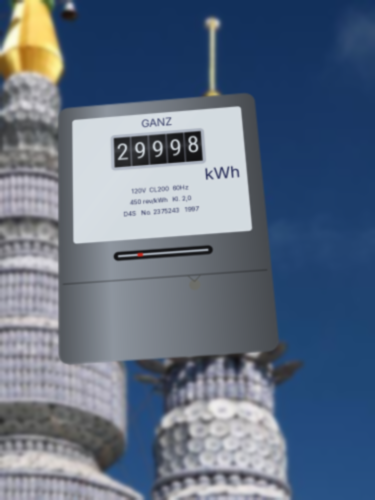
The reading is 29998 kWh
